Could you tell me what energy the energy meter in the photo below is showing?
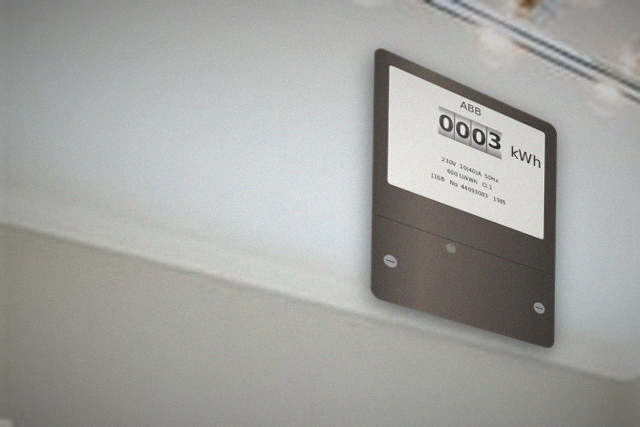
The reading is 3 kWh
